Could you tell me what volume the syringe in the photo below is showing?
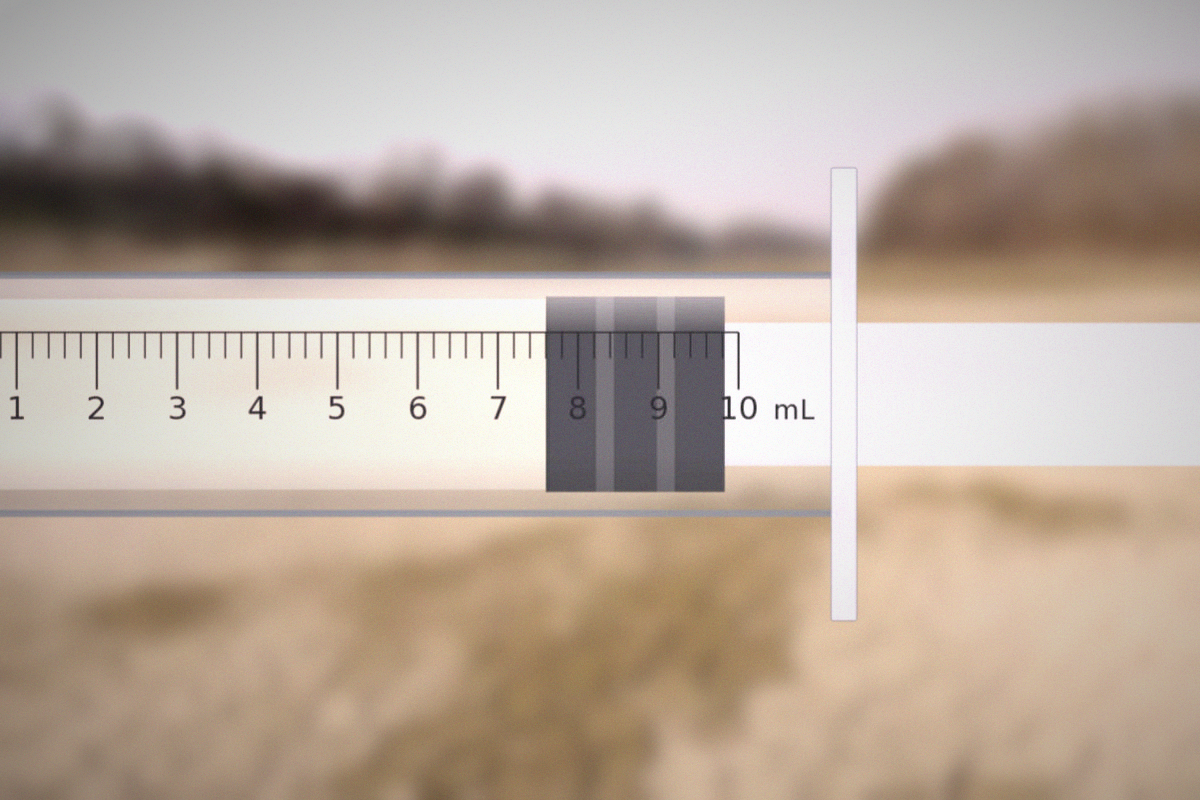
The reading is 7.6 mL
